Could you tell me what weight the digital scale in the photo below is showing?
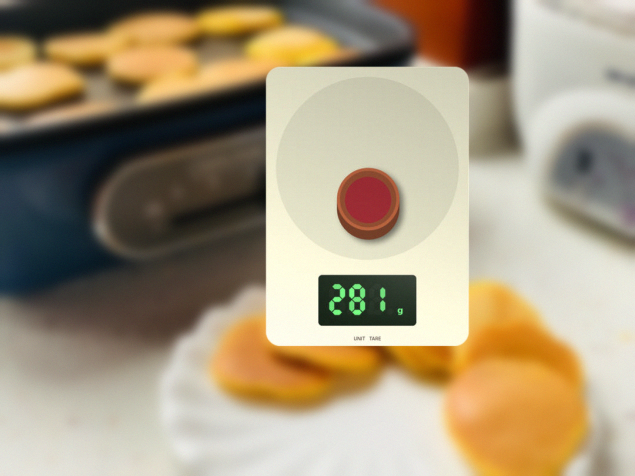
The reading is 281 g
